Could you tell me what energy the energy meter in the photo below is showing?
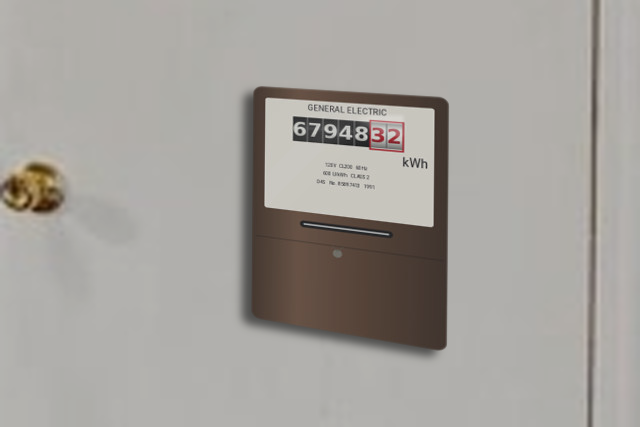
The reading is 67948.32 kWh
